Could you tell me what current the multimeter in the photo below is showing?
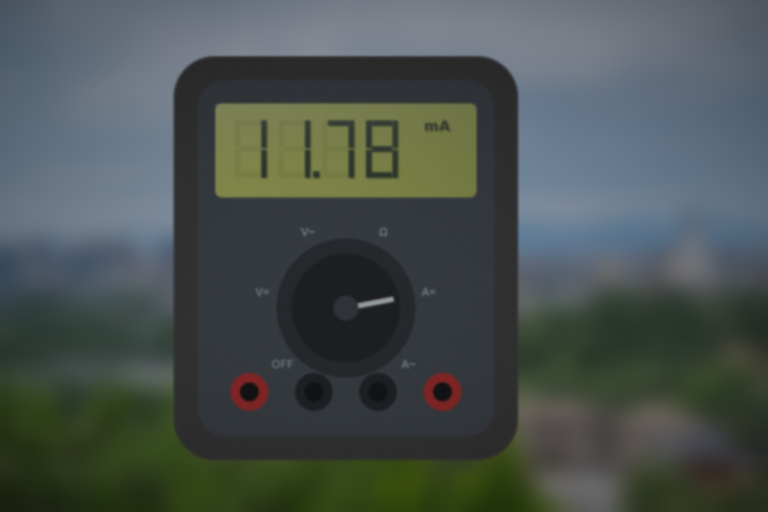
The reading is 11.78 mA
